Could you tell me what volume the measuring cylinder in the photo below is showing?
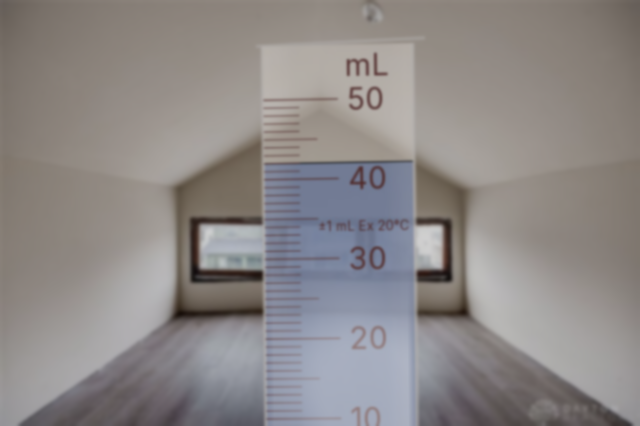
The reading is 42 mL
